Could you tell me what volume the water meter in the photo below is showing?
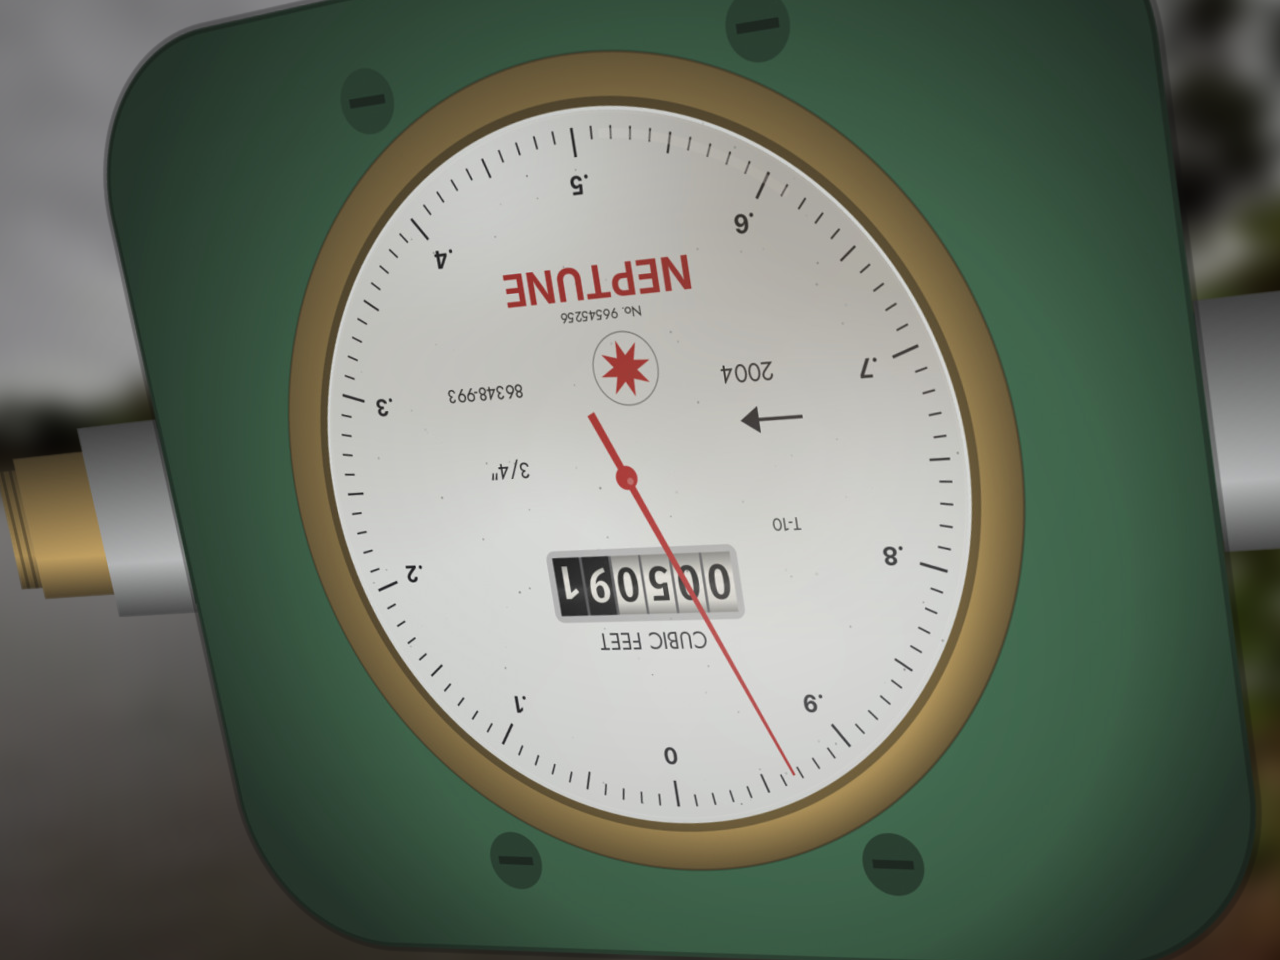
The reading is 5090.93 ft³
